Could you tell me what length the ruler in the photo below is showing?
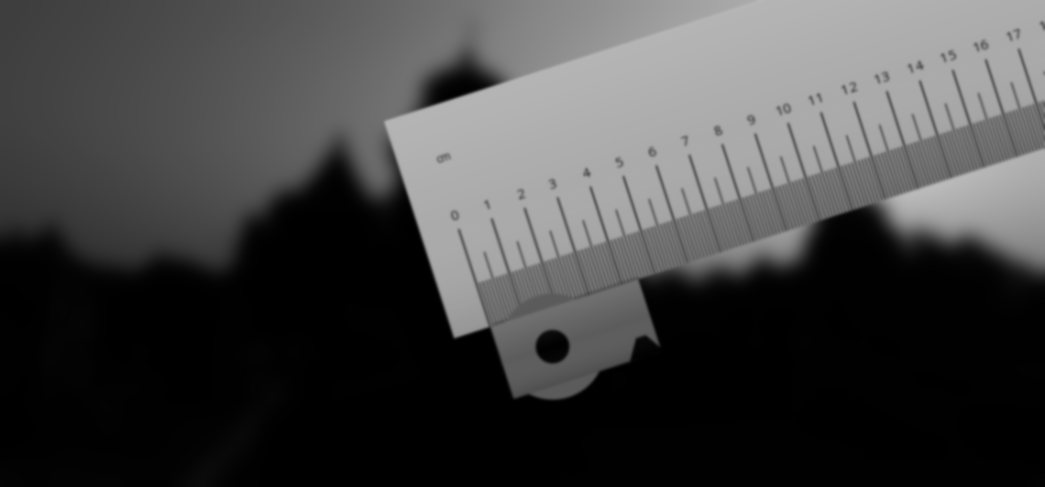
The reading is 4.5 cm
